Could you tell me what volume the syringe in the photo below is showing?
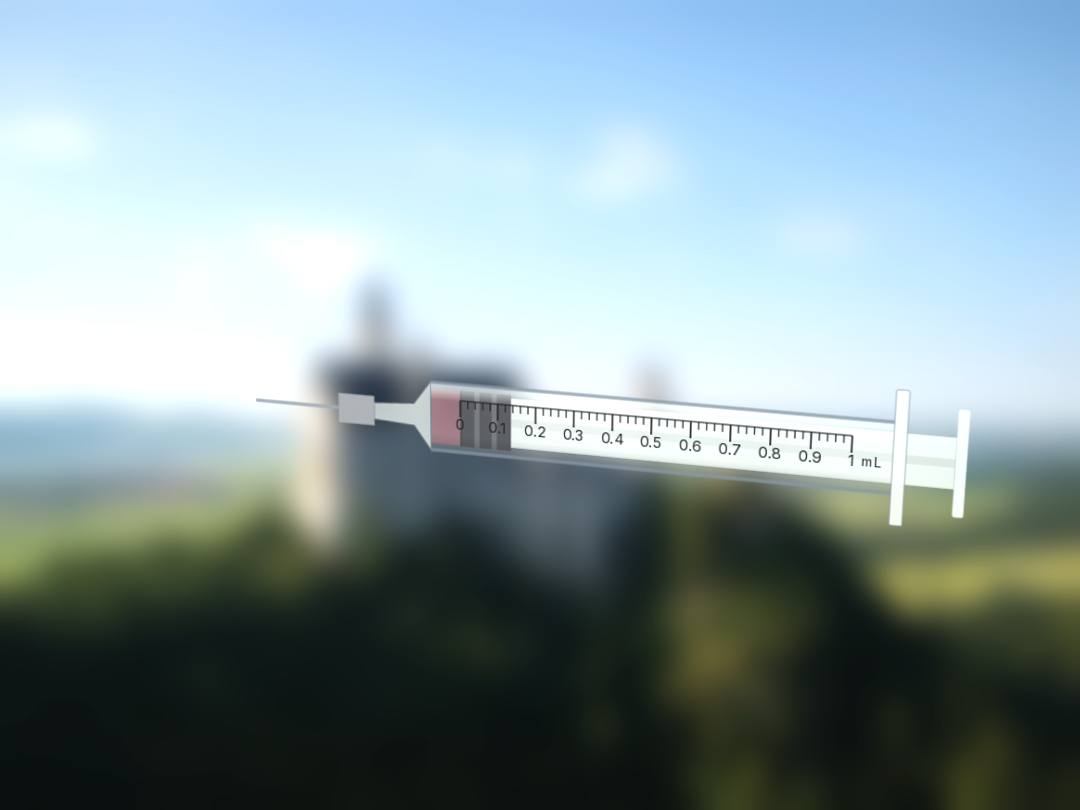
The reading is 0 mL
